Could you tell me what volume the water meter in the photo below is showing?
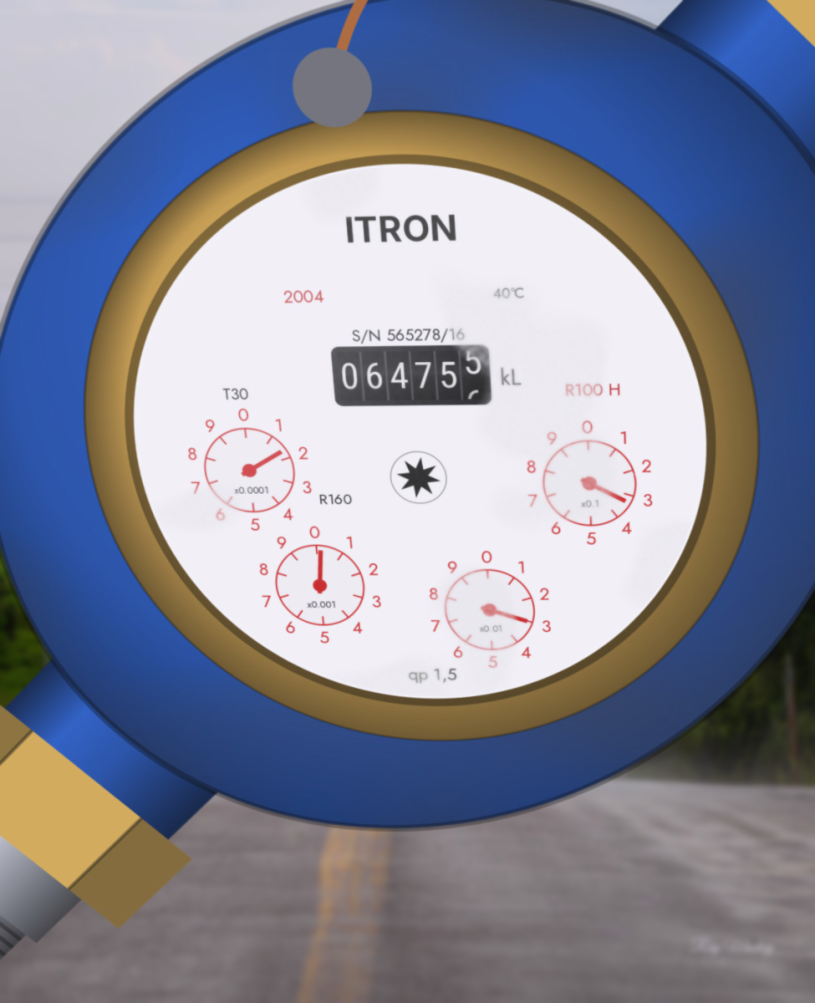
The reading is 64755.3301 kL
